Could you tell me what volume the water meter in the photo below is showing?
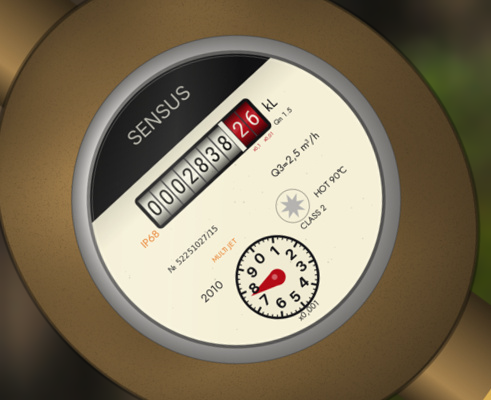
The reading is 2838.267 kL
